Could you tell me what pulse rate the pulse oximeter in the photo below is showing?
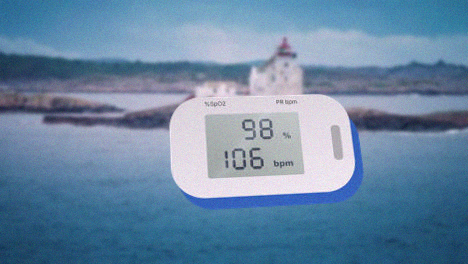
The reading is 106 bpm
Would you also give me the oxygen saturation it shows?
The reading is 98 %
